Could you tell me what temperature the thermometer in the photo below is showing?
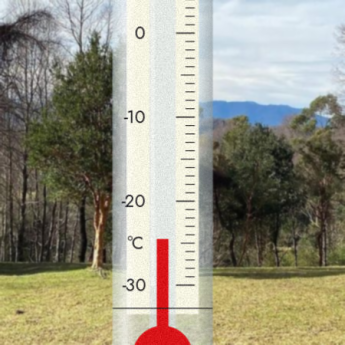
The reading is -24.5 °C
